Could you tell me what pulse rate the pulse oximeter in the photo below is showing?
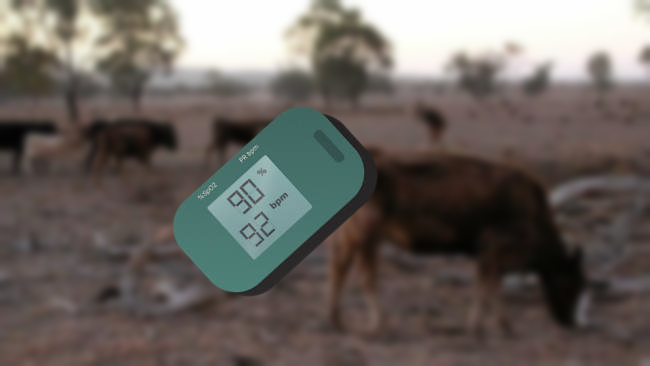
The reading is 92 bpm
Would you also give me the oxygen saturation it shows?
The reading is 90 %
